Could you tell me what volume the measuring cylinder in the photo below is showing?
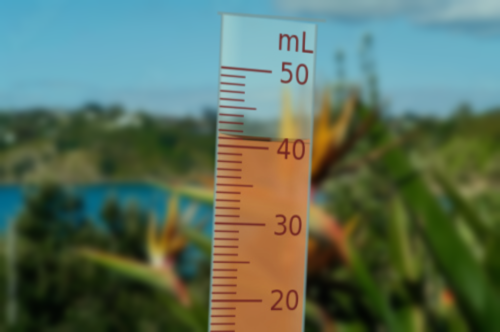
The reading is 41 mL
